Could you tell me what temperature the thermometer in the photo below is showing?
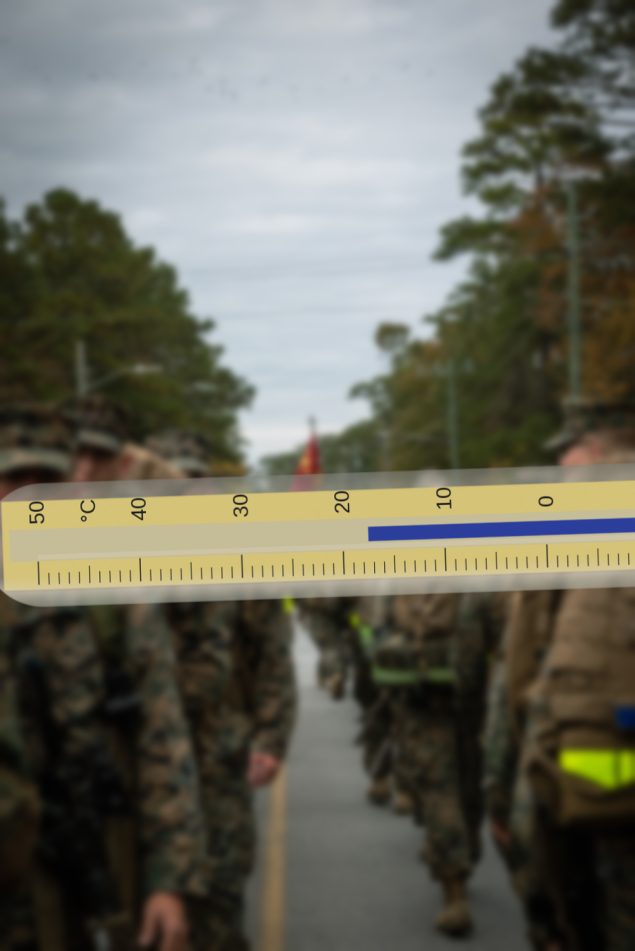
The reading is 17.5 °C
